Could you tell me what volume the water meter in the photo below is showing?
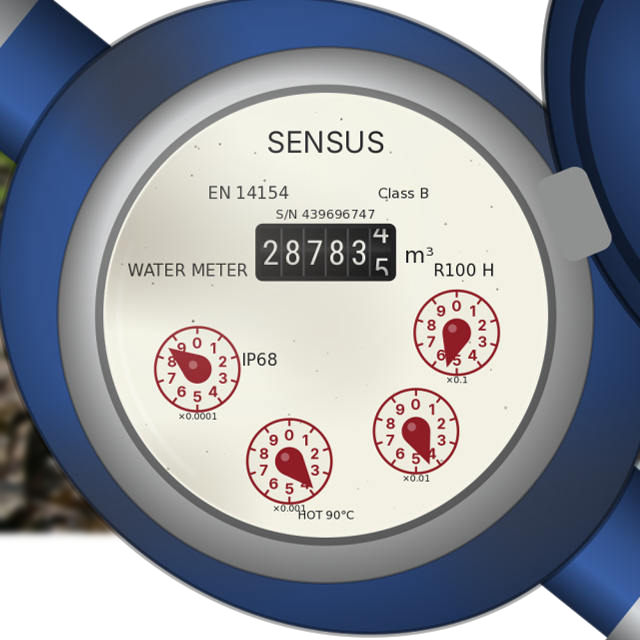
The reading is 287834.5438 m³
